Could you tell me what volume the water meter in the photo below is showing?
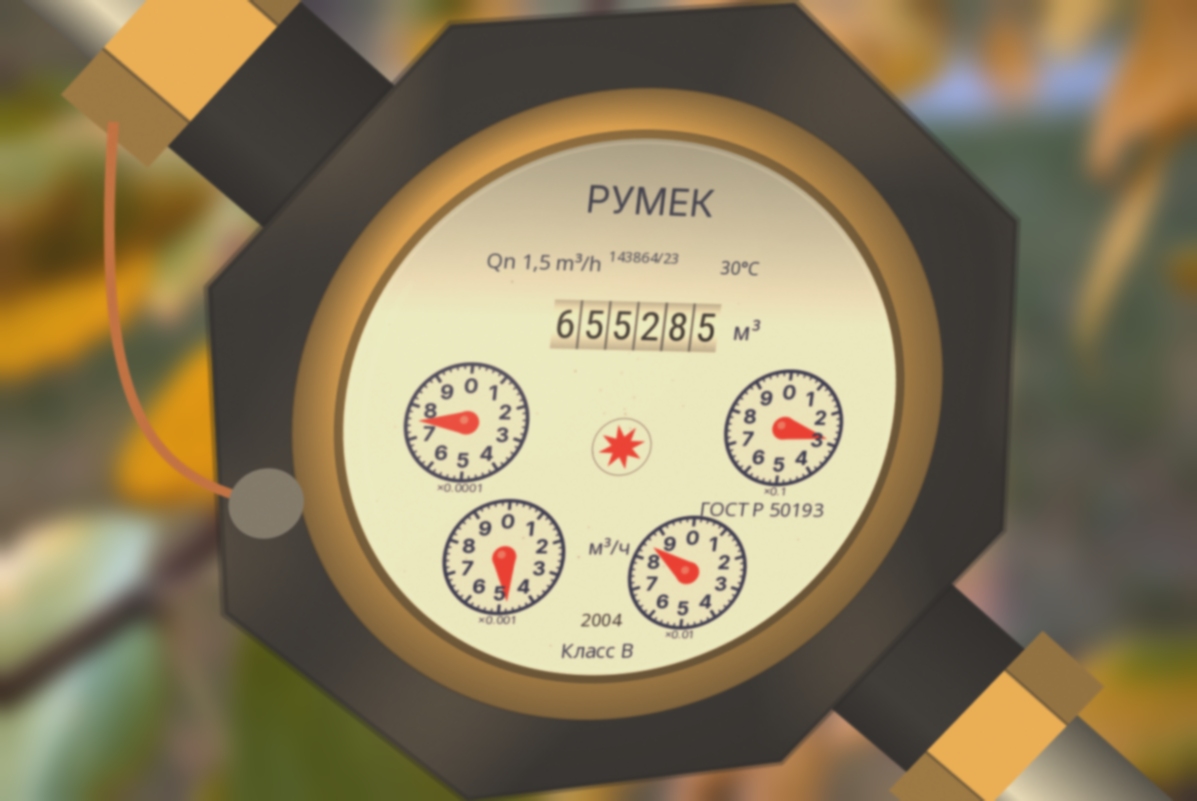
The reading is 655285.2847 m³
